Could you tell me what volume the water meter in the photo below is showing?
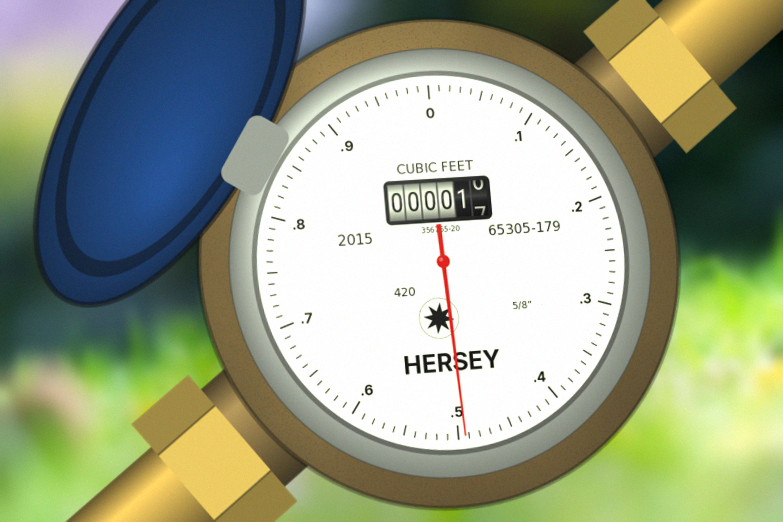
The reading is 16.49 ft³
